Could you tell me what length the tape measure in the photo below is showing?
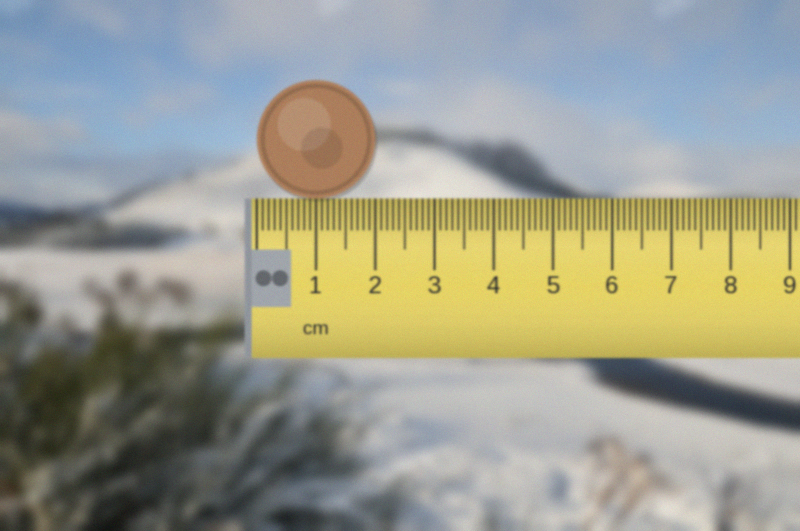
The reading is 2 cm
